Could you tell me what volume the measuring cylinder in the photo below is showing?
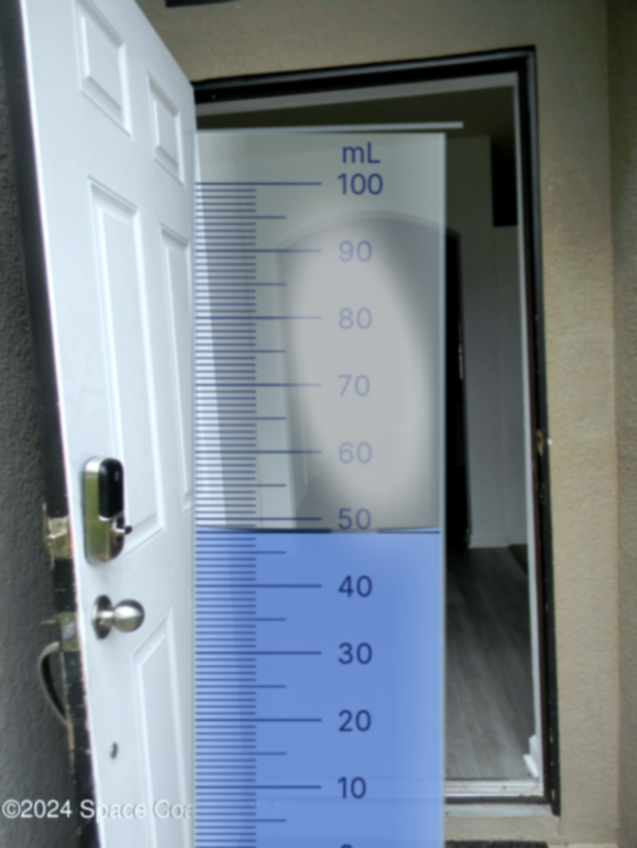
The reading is 48 mL
